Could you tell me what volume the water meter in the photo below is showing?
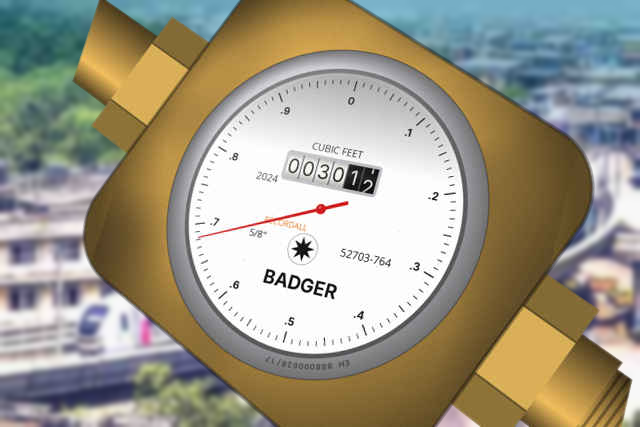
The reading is 3011.68 ft³
